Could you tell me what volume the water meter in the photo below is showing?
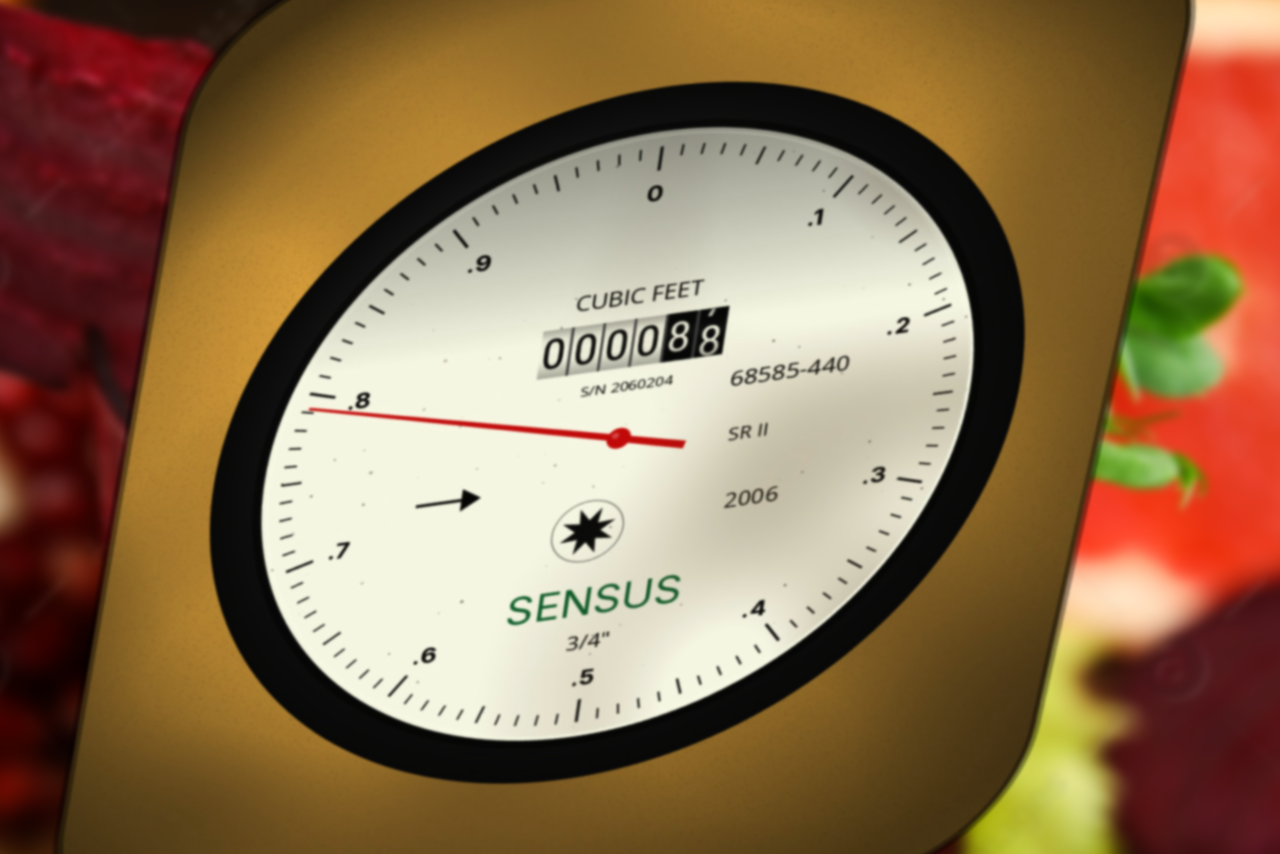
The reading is 87.79 ft³
